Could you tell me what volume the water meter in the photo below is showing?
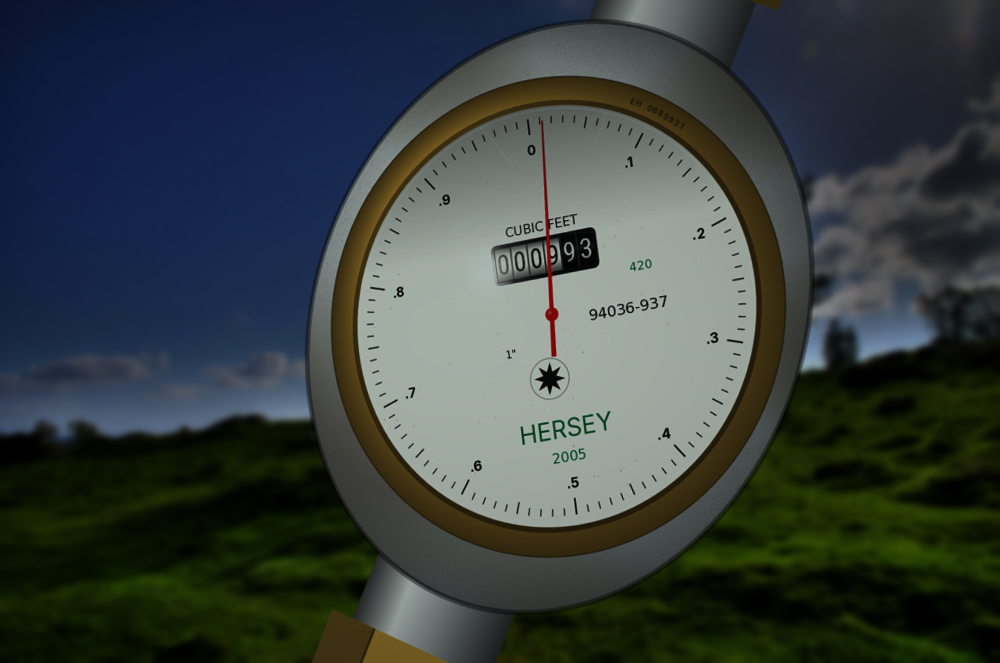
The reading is 993.01 ft³
